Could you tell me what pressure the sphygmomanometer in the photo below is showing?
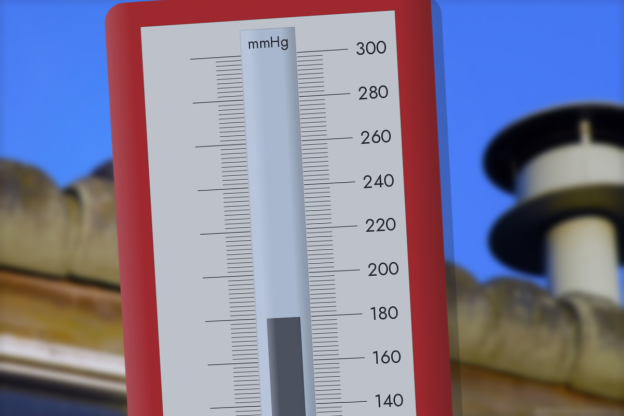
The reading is 180 mmHg
